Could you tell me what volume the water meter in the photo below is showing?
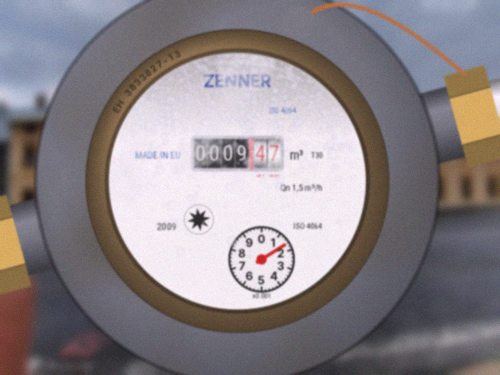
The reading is 9.471 m³
